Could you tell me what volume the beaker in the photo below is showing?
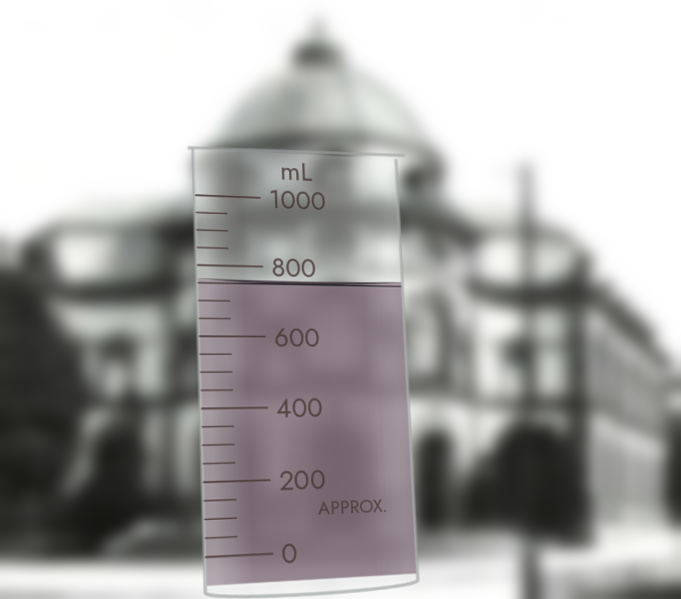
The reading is 750 mL
